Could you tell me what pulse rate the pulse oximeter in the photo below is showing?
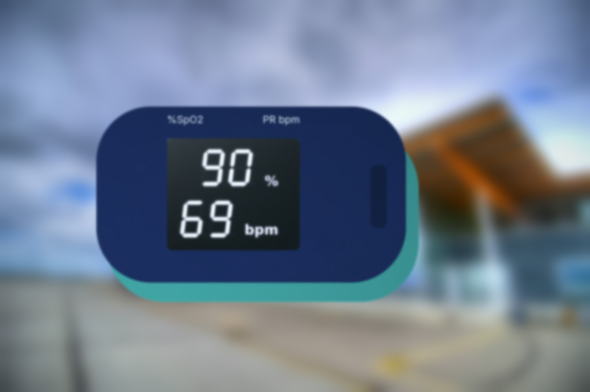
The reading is 69 bpm
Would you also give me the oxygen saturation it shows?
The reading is 90 %
